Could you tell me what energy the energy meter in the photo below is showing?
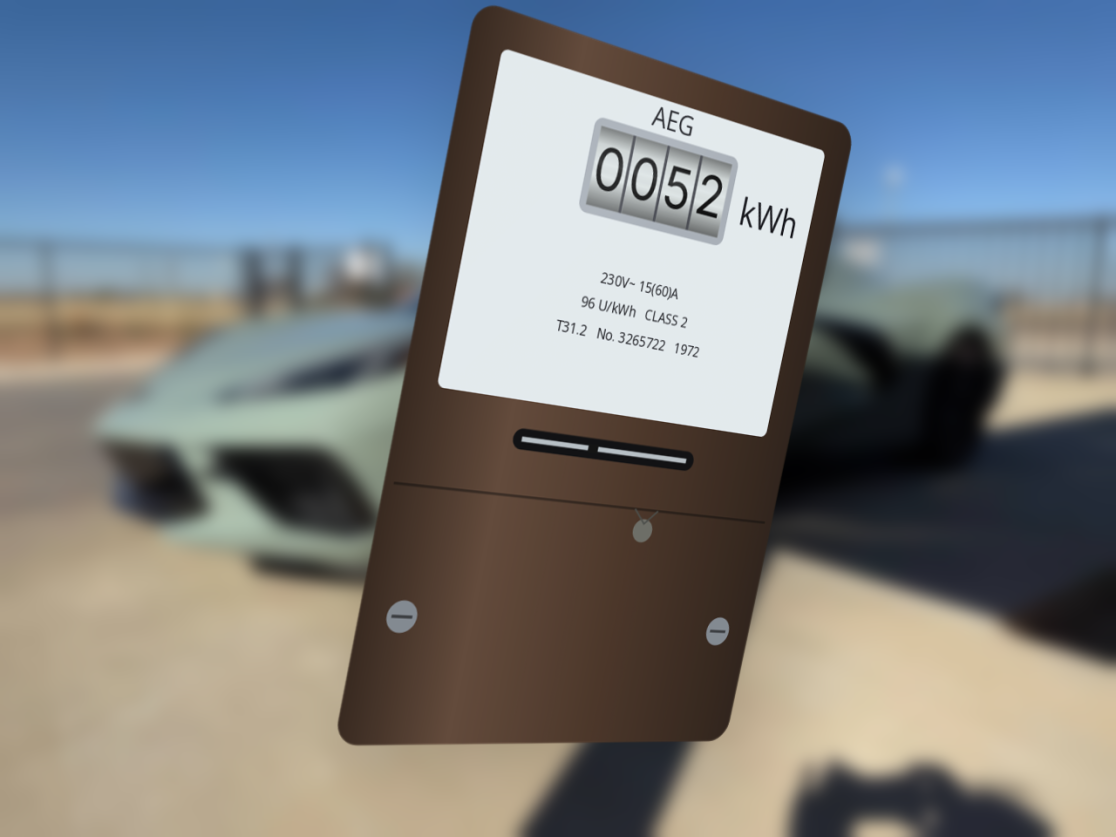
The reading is 52 kWh
